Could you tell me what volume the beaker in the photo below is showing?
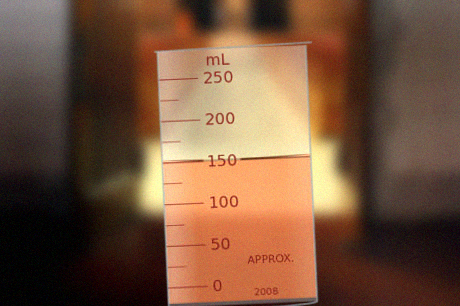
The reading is 150 mL
